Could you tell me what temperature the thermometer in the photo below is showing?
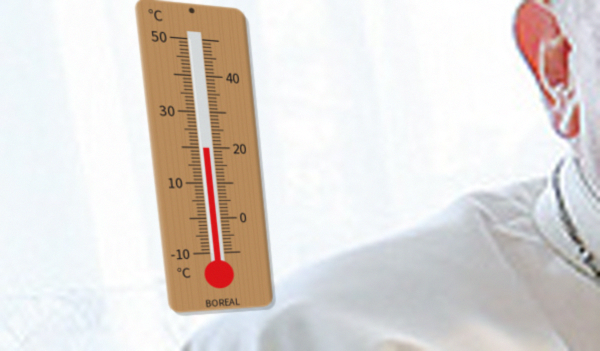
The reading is 20 °C
